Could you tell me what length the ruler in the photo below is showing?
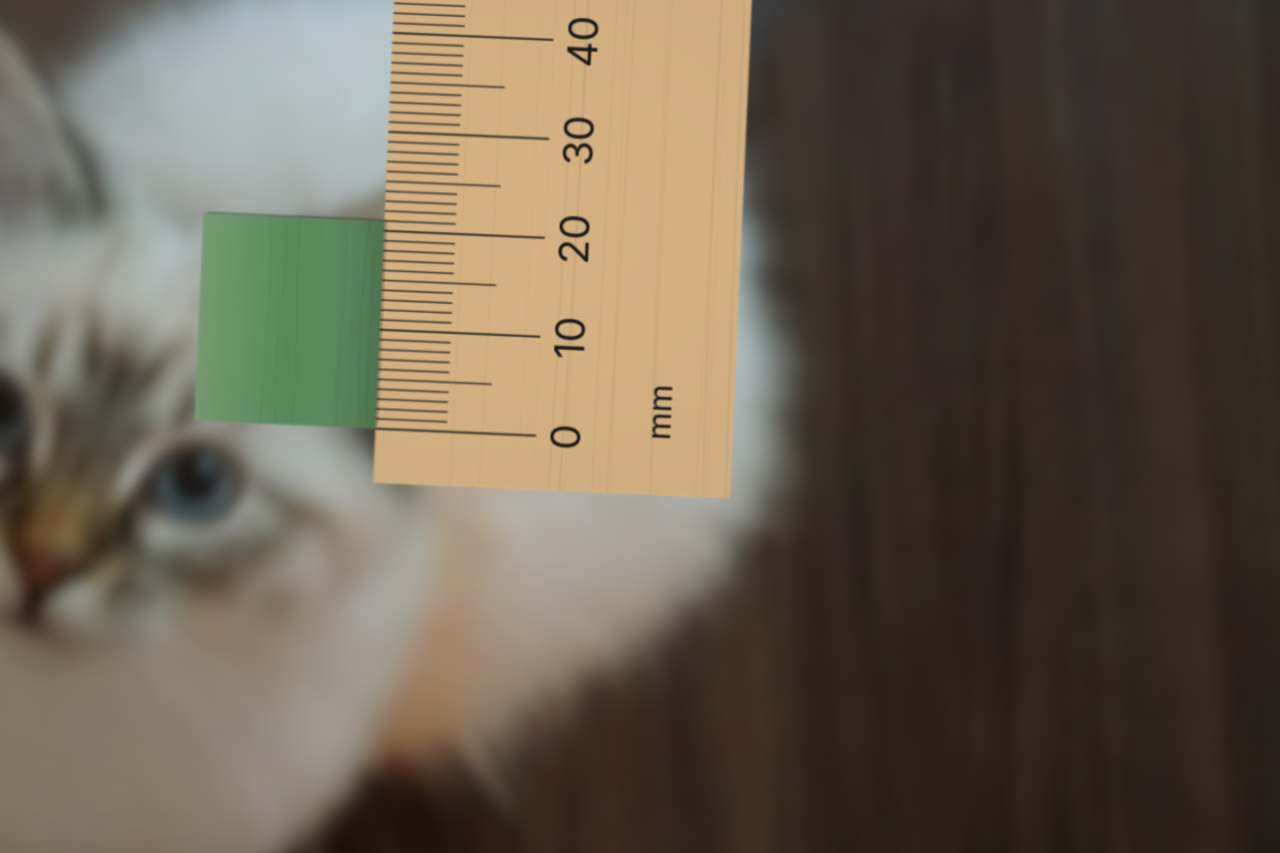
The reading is 21 mm
